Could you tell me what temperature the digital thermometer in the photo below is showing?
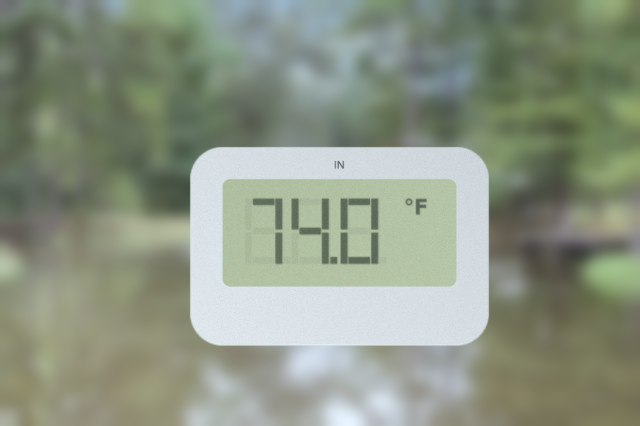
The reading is 74.0 °F
